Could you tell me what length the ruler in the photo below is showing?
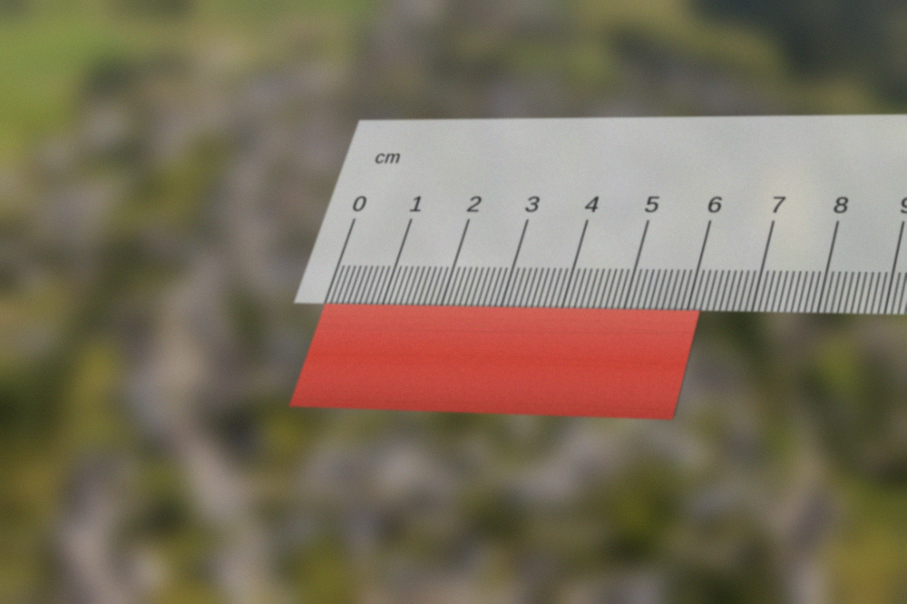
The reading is 6.2 cm
